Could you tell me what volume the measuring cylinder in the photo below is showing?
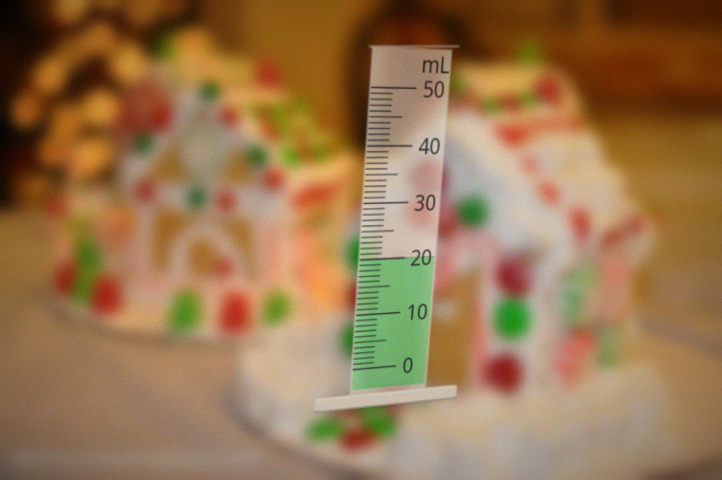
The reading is 20 mL
